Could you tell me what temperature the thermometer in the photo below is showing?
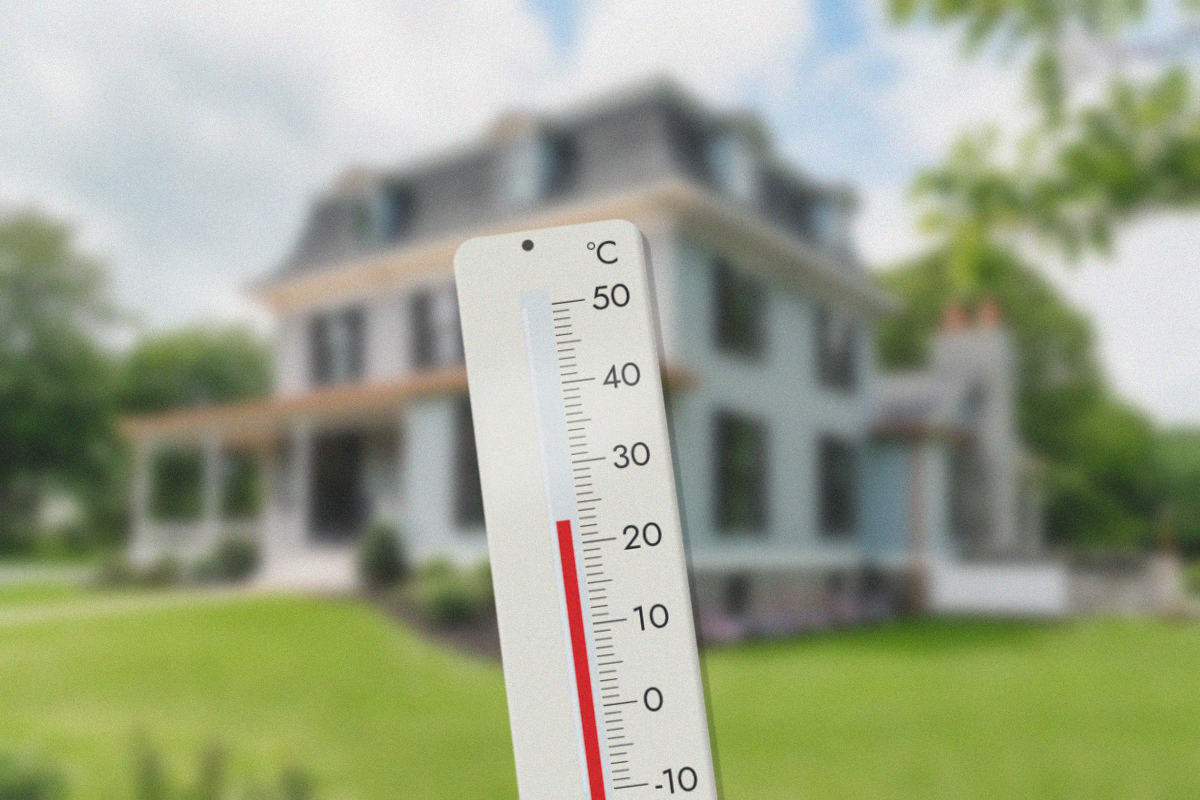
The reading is 23 °C
